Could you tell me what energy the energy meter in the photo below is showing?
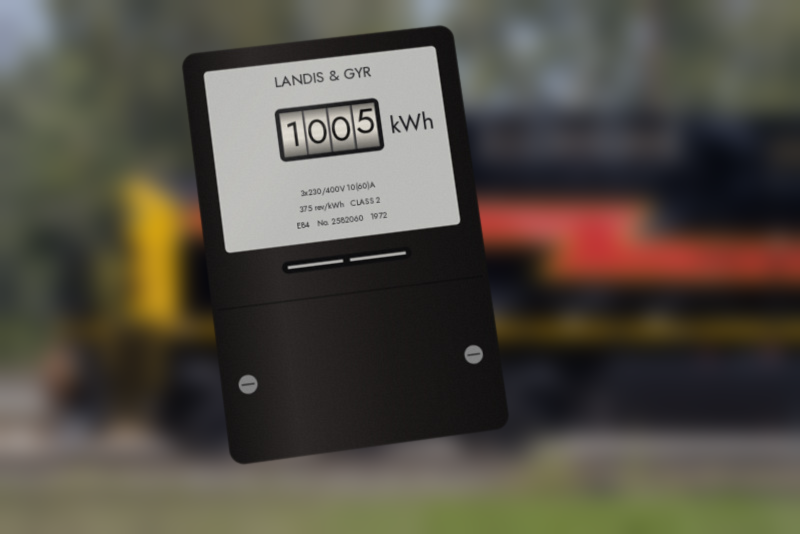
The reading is 1005 kWh
